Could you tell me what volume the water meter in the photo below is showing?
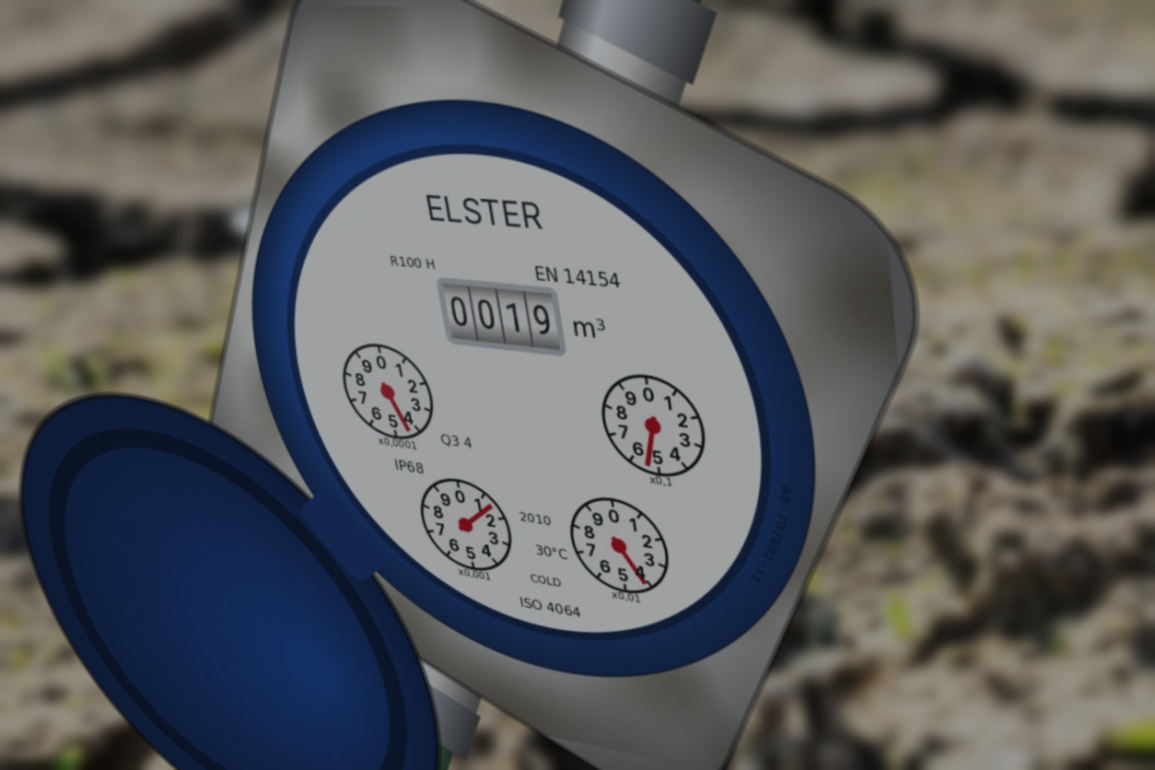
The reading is 19.5414 m³
